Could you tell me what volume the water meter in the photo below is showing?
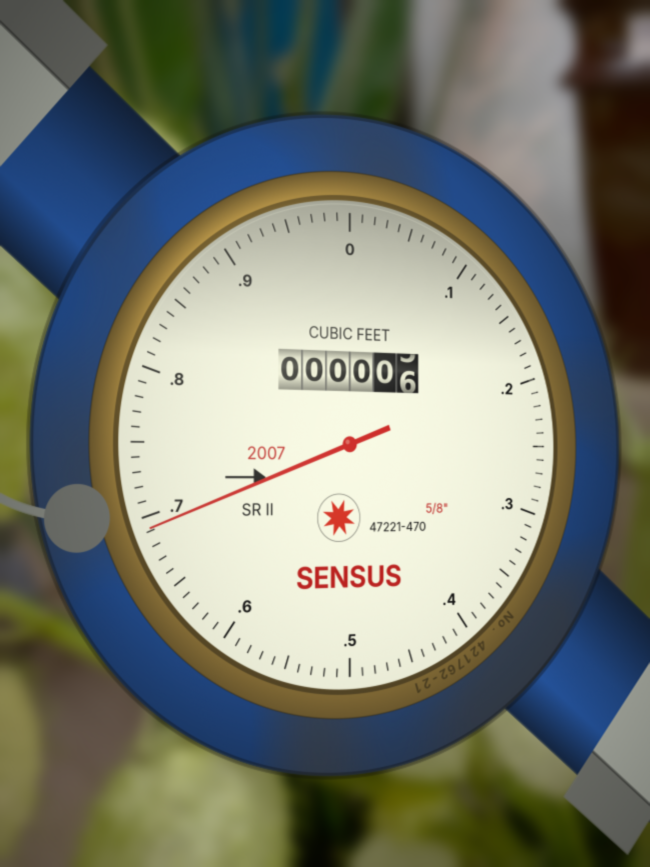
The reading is 5.69 ft³
